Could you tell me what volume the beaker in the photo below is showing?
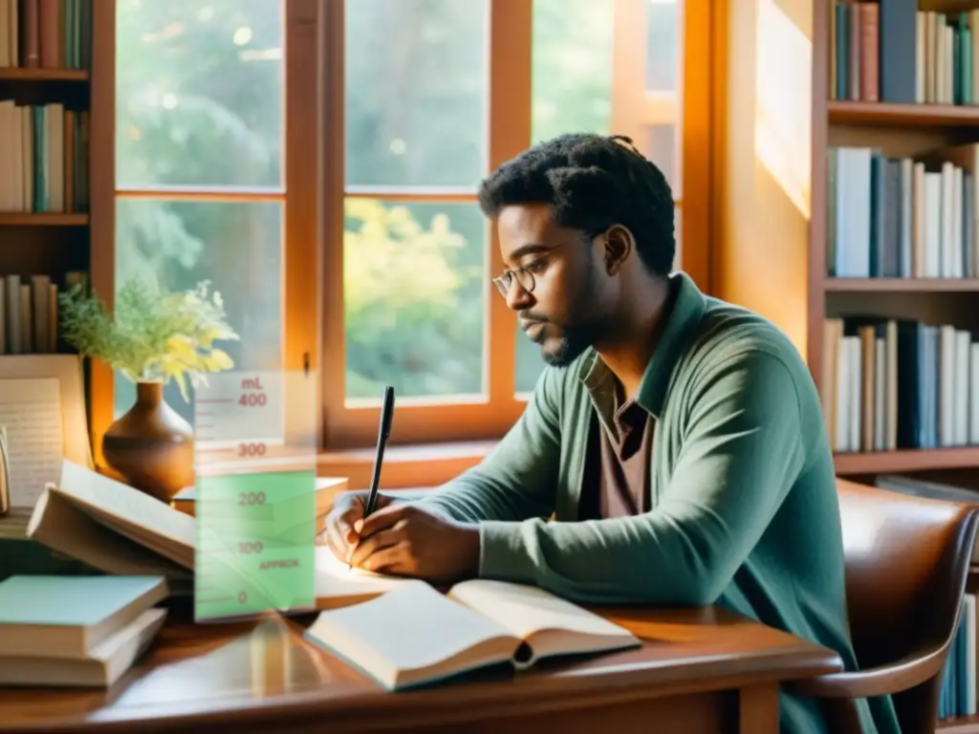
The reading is 250 mL
